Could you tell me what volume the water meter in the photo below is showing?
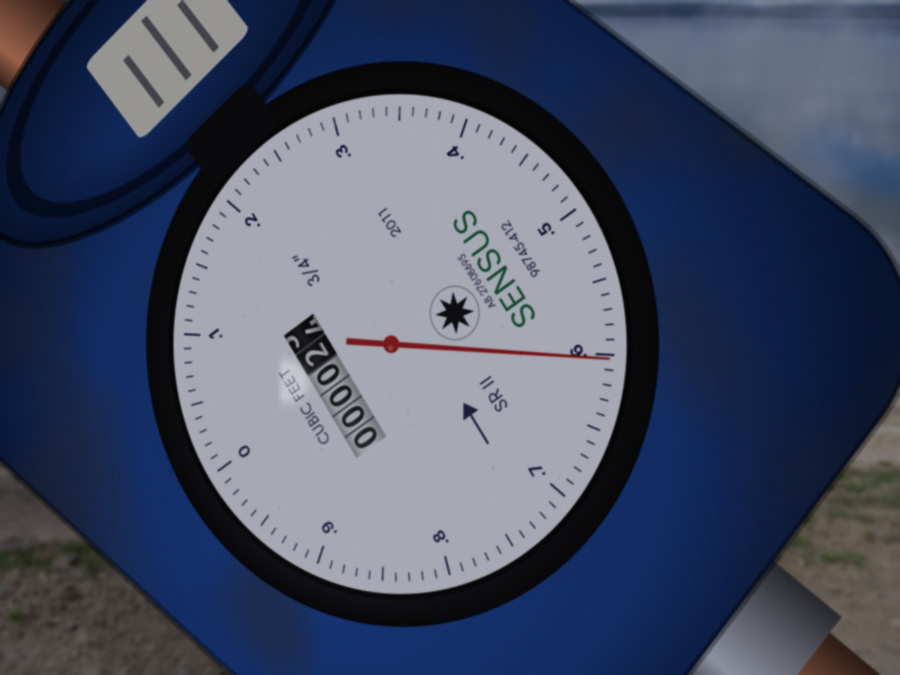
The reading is 23.60 ft³
